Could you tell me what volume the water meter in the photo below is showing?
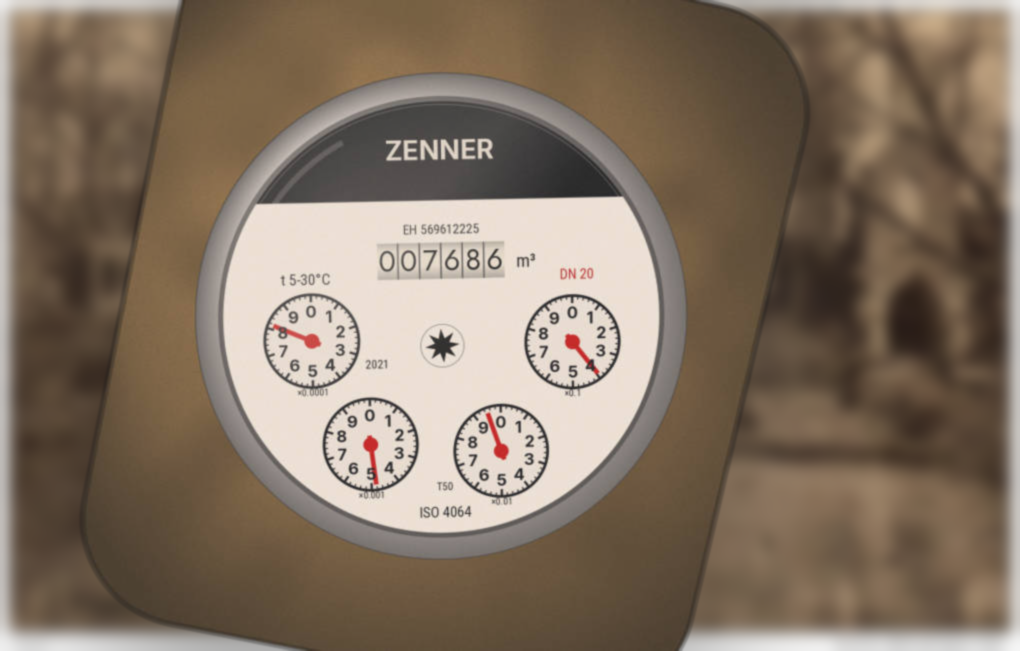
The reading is 7686.3948 m³
